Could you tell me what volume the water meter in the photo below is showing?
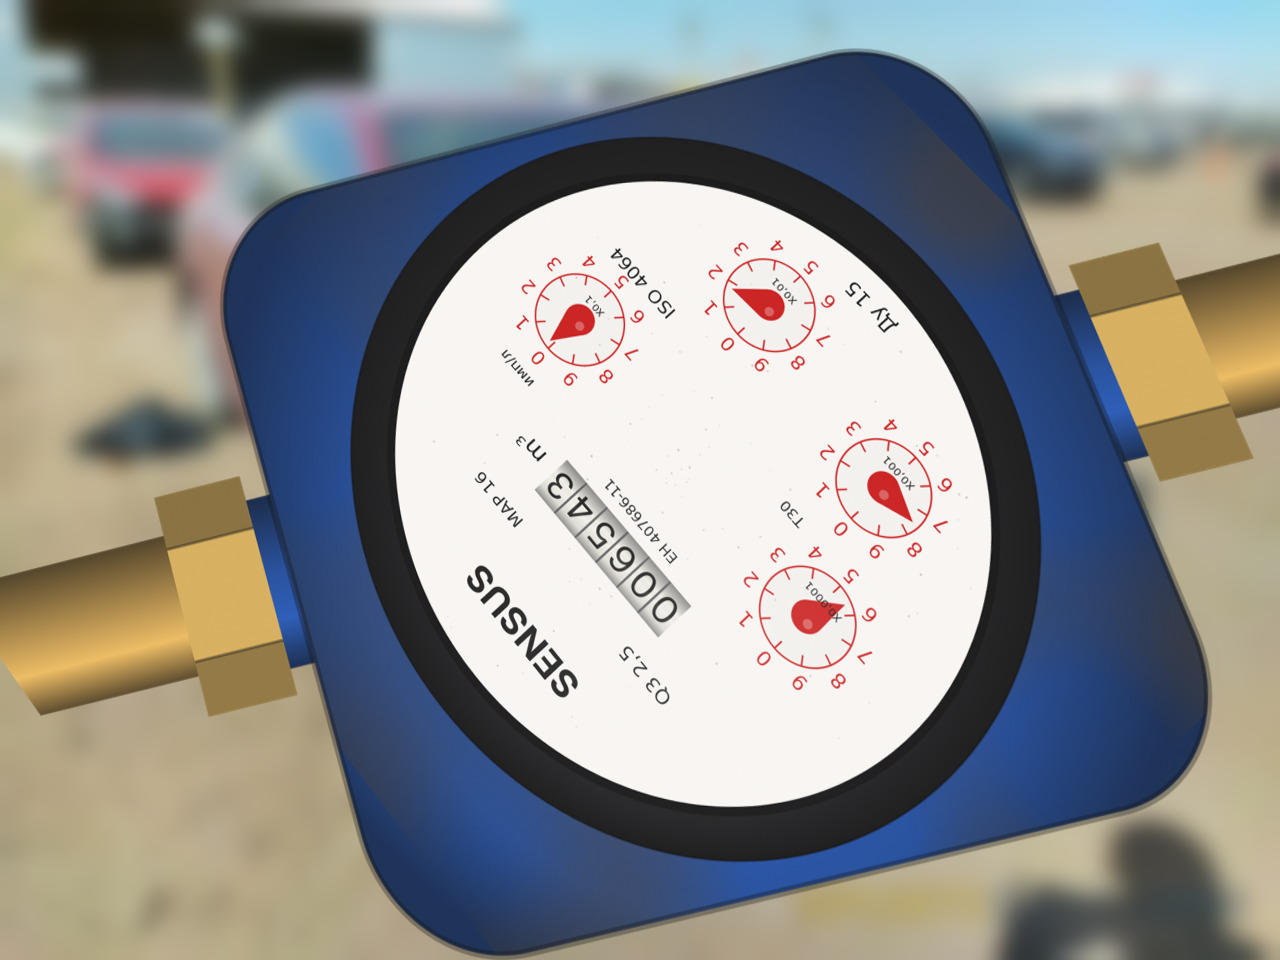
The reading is 6543.0175 m³
